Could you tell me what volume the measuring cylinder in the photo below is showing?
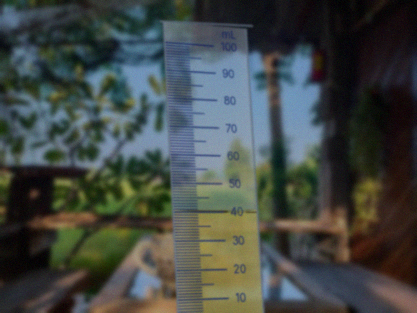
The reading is 40 mL
